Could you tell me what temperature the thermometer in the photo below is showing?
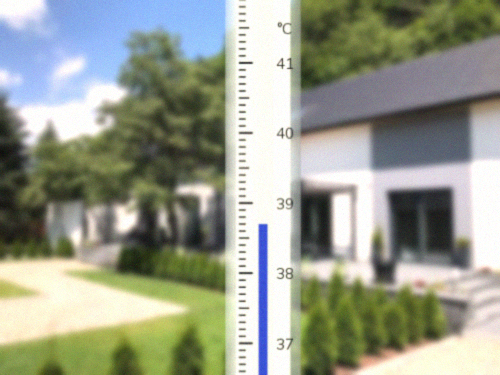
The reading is 38.7 °C
